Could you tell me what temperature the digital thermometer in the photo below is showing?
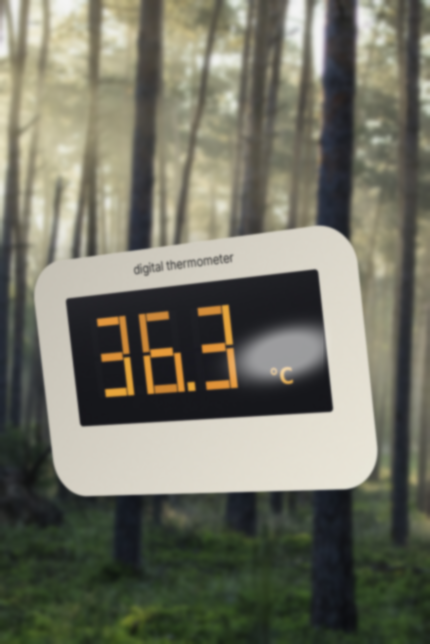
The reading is 36.3 °C
